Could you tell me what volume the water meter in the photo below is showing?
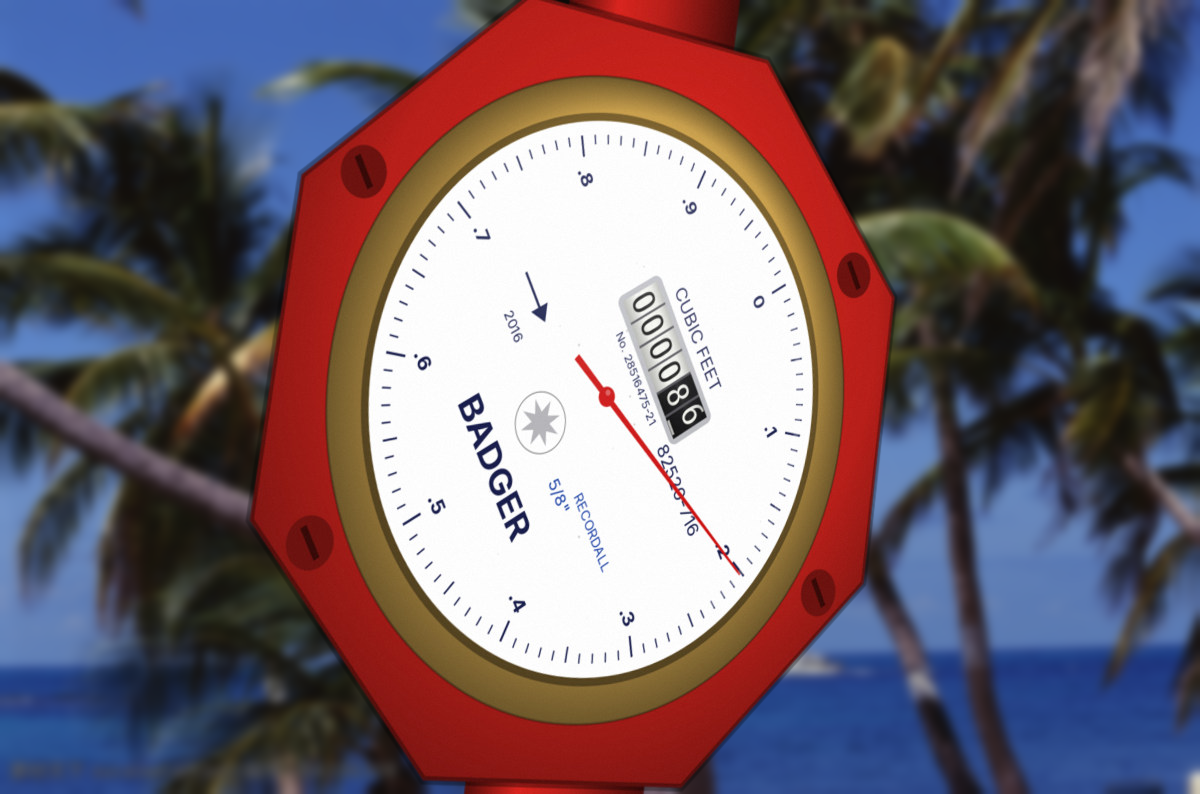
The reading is 86.20 ft³
